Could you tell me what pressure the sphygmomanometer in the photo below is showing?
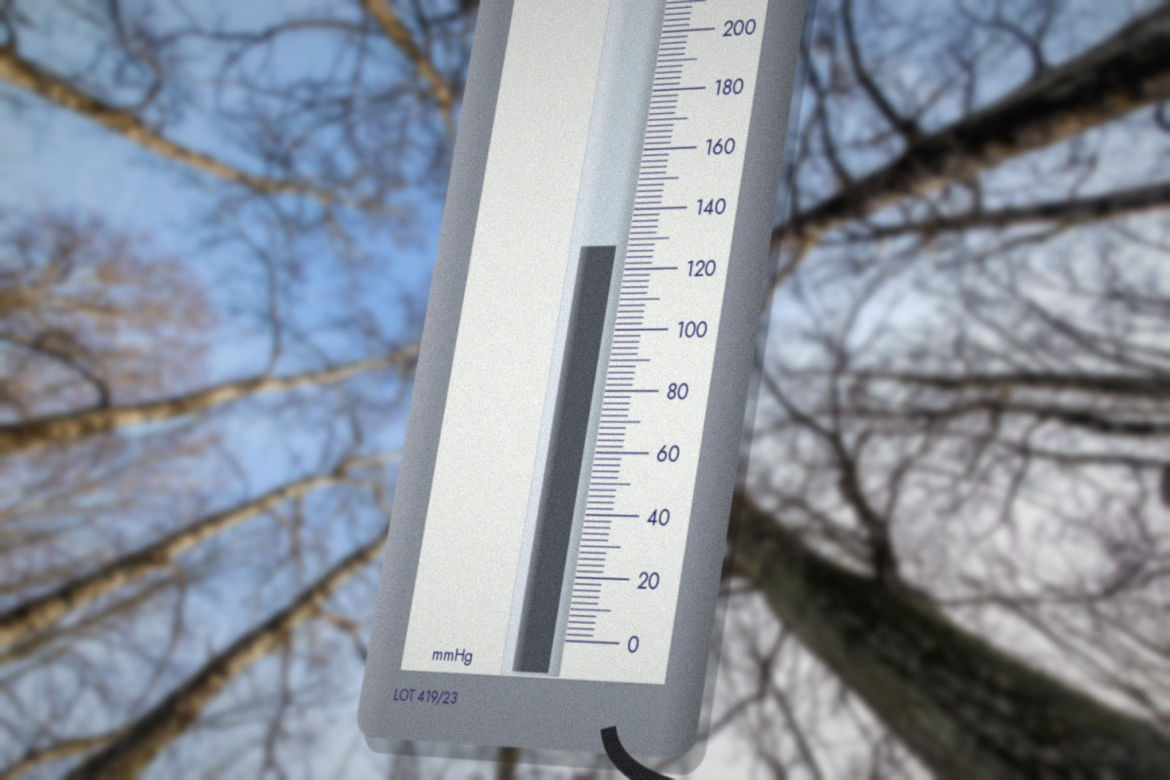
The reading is 128 mmHg
